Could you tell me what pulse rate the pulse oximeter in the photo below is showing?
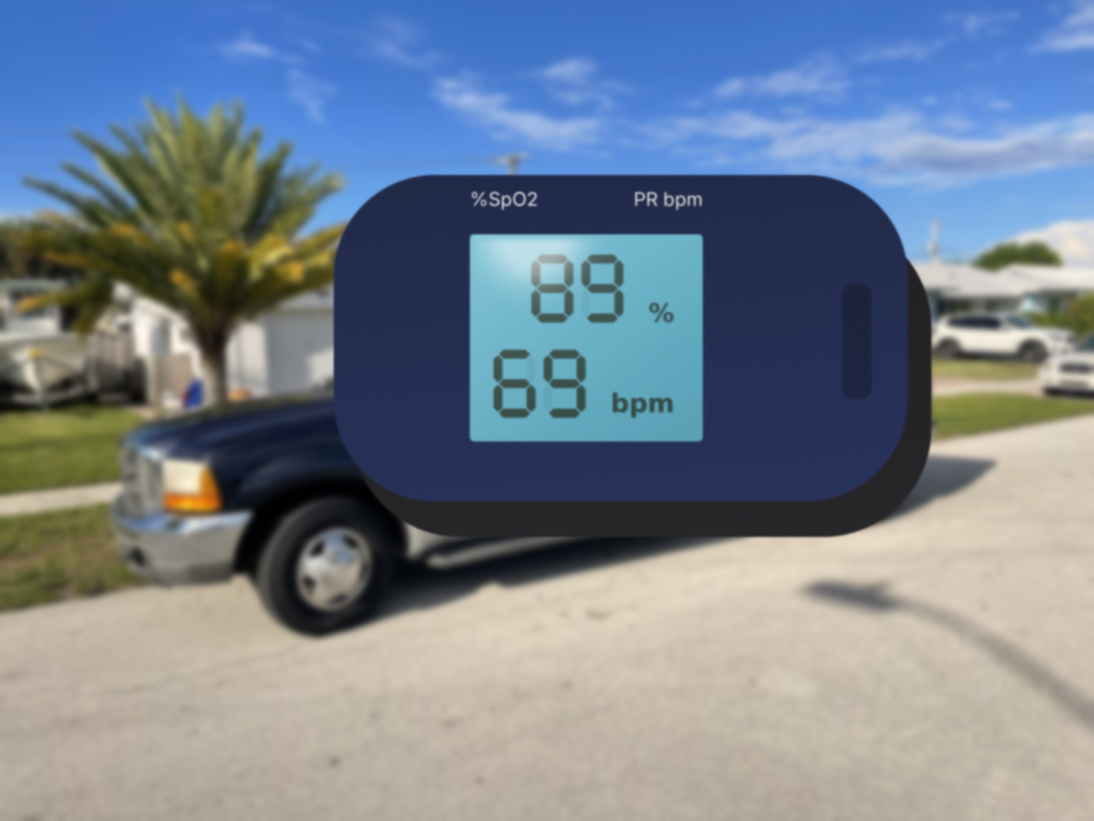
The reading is 69 bpm
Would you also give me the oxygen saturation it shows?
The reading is 89 %
